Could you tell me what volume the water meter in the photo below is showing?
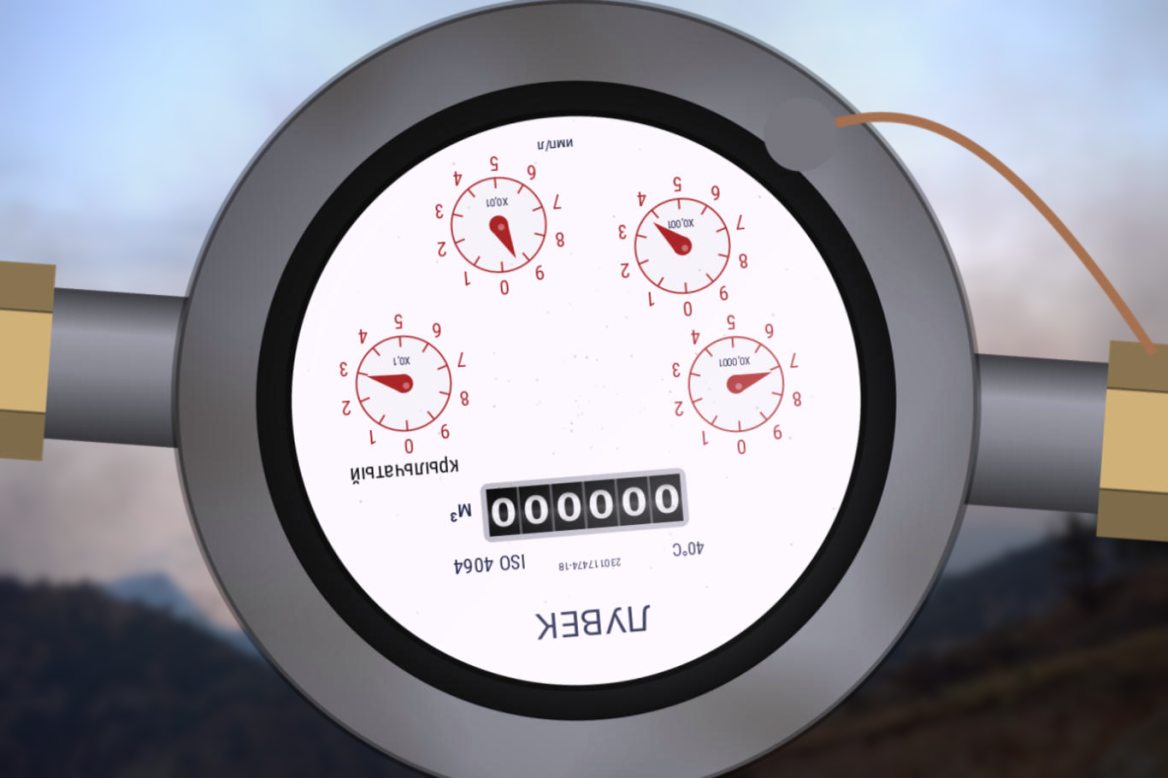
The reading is 0.2937 m³
